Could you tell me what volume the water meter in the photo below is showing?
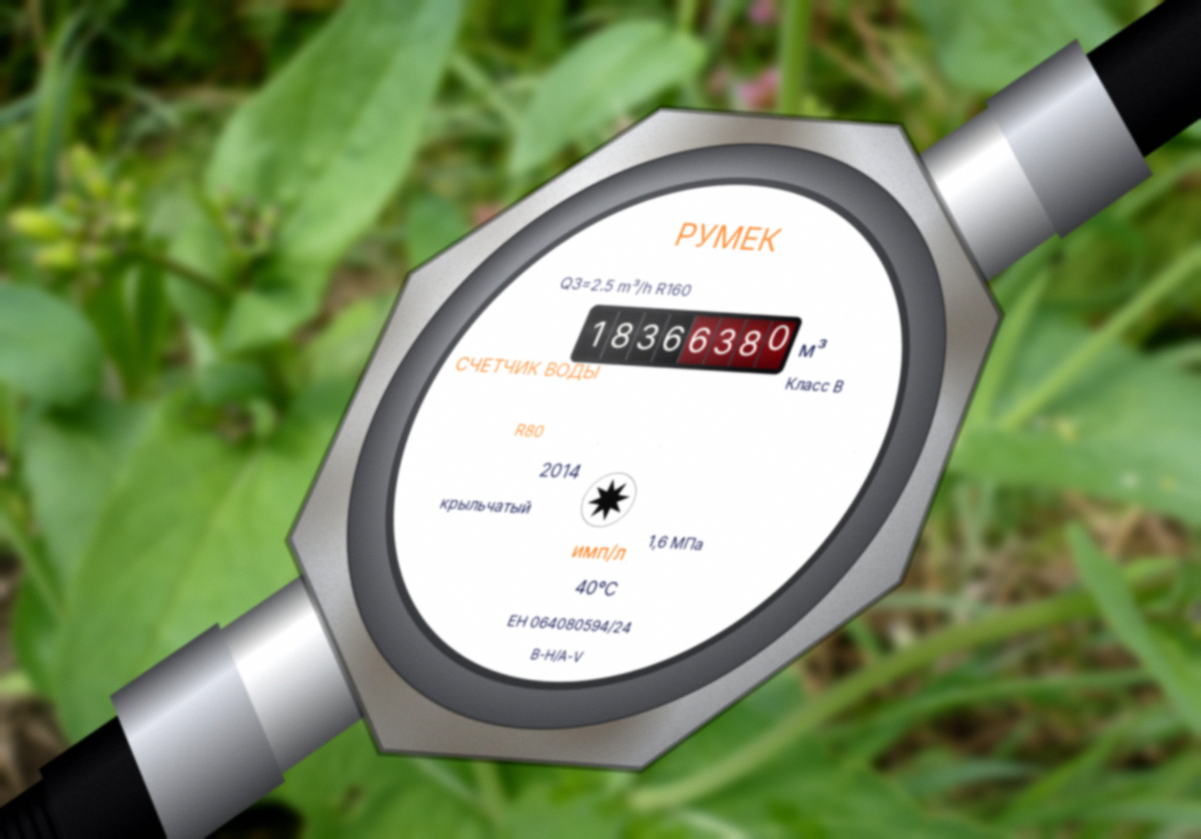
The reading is 1836.6380 m³
